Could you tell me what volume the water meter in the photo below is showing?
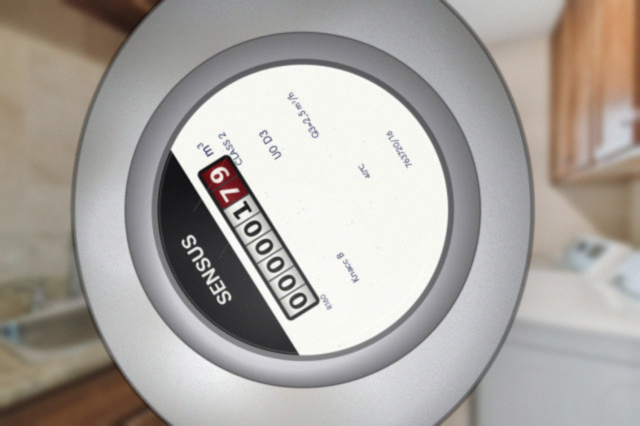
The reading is 1.79 m³
